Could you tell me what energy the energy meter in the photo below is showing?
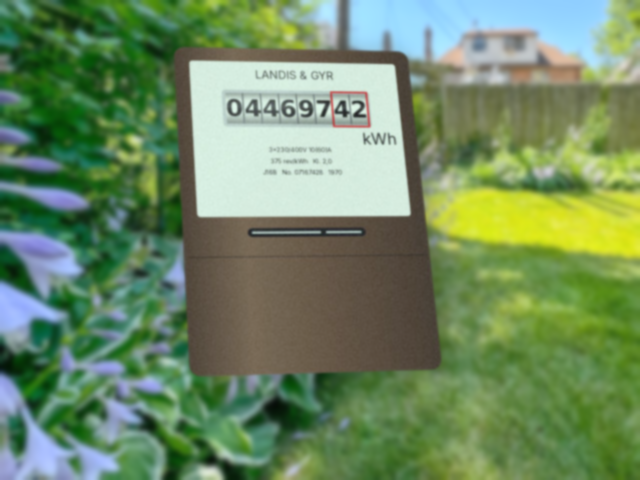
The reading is 44697.42 kWh
